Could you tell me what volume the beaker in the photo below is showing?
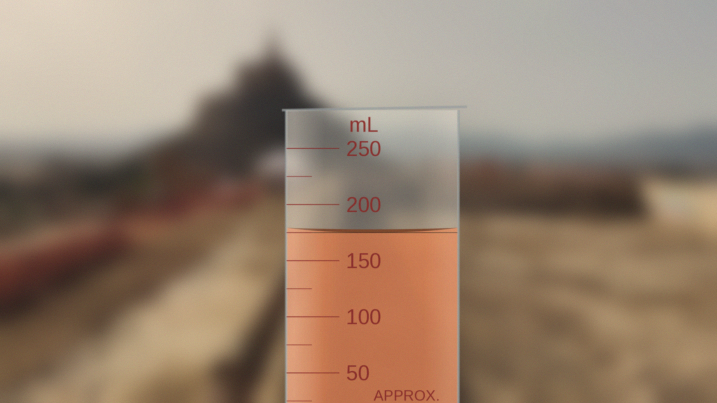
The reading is 175 mL
